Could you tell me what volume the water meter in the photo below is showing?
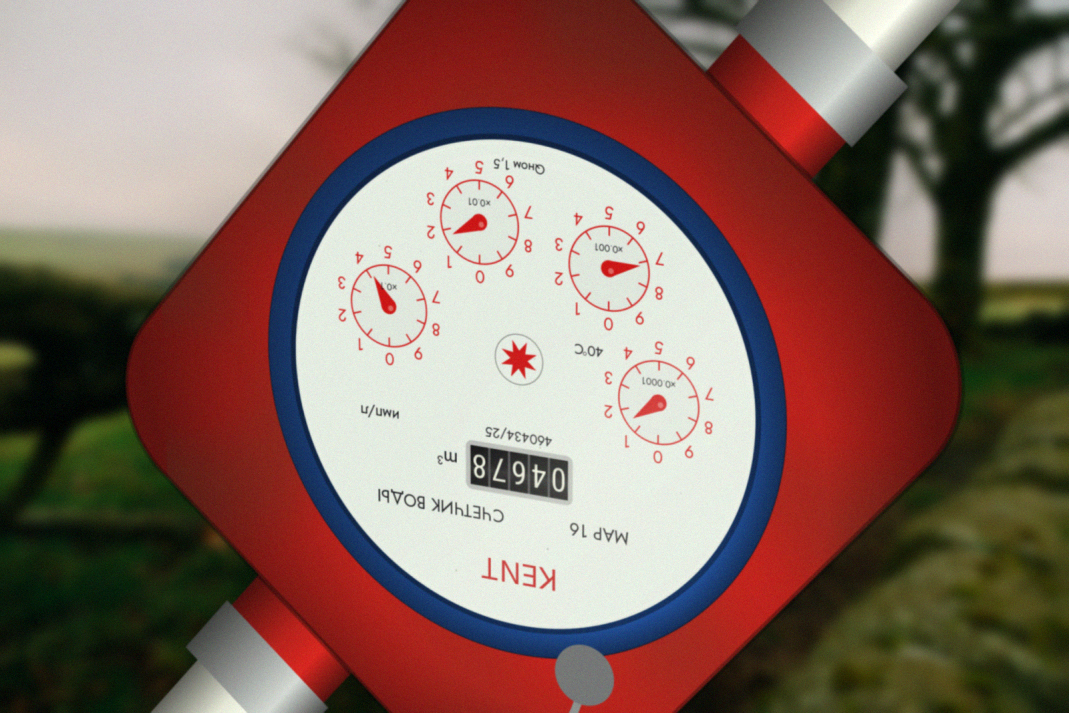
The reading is 4678.4171 m³
